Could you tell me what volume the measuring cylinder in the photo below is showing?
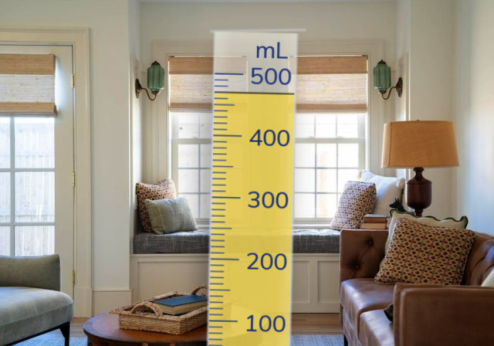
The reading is 470 mL
